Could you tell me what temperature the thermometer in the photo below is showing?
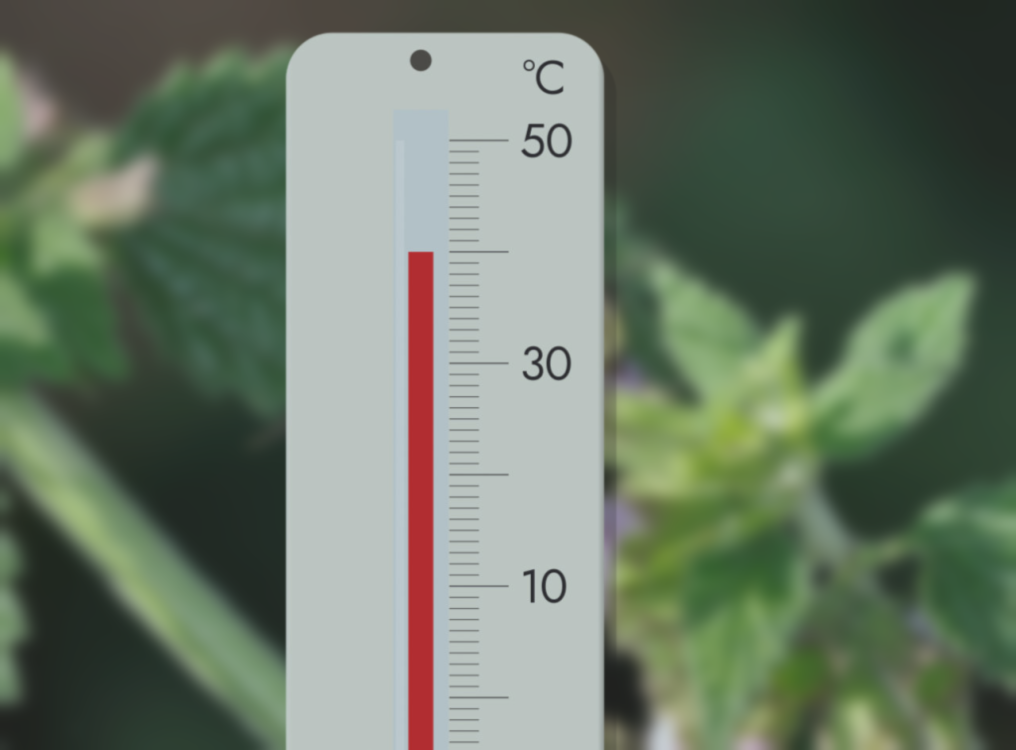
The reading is 40 °C
